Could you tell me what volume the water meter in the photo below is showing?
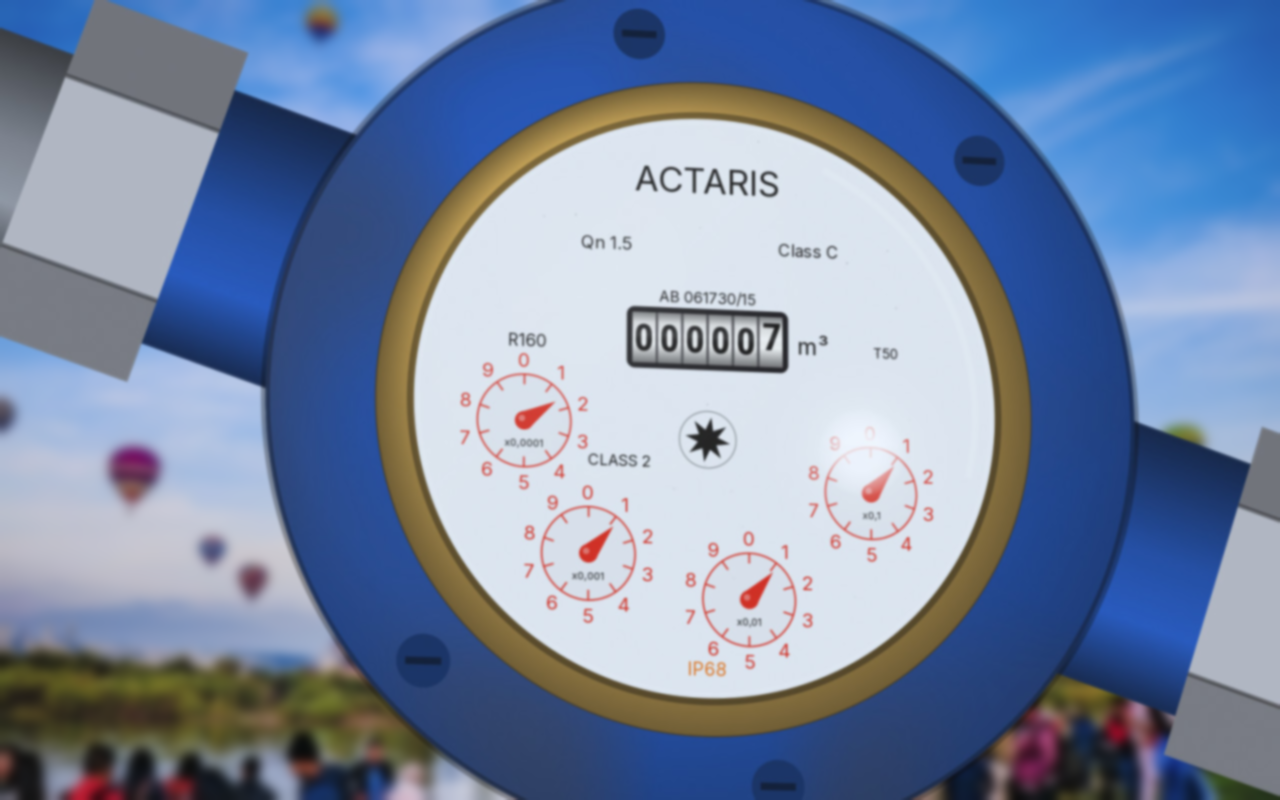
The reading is 7.1111 m³
